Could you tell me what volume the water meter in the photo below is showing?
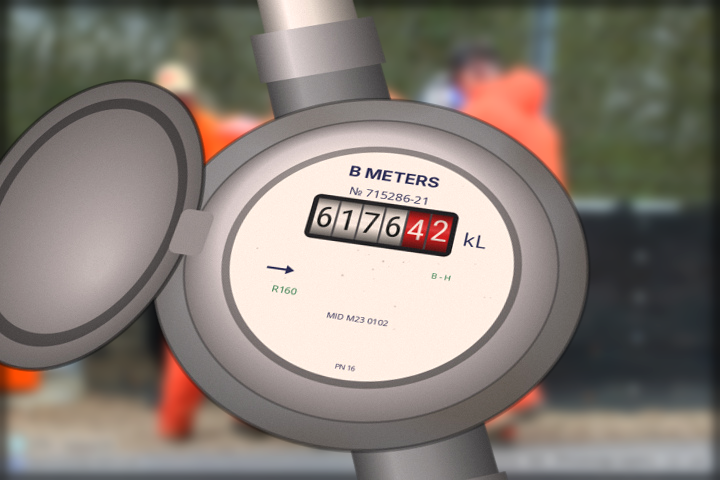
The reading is 6176.42 kL
